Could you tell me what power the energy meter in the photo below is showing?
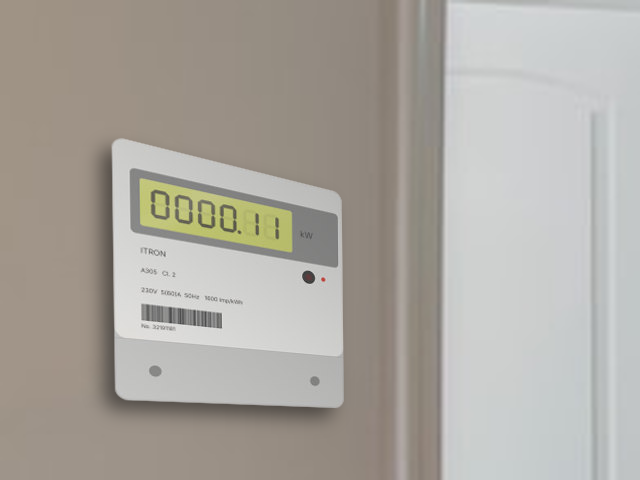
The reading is 0.11 kW
